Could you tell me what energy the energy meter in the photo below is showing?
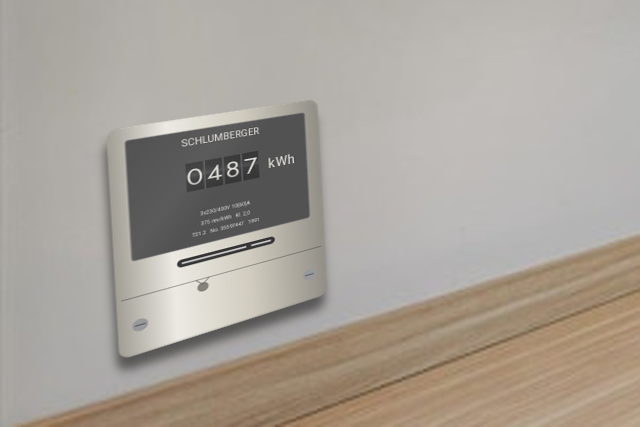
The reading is 487 kWh
